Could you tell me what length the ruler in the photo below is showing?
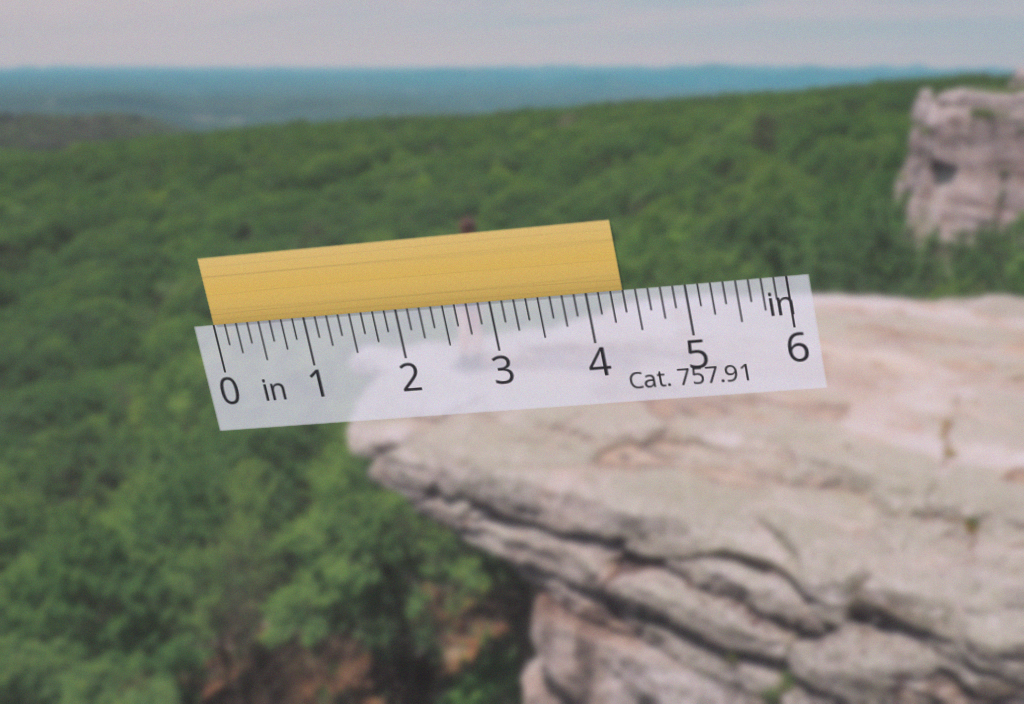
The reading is 4.375 in
